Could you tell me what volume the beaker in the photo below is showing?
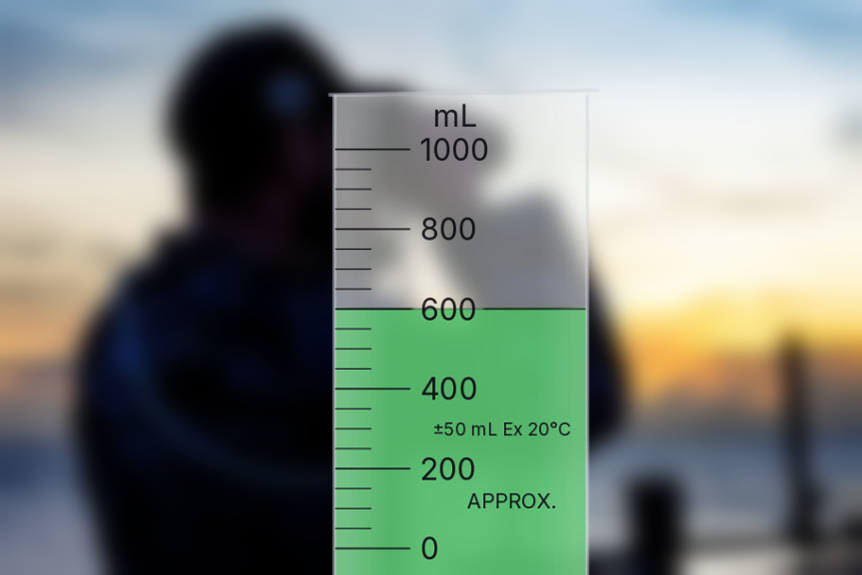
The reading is 600 mL
